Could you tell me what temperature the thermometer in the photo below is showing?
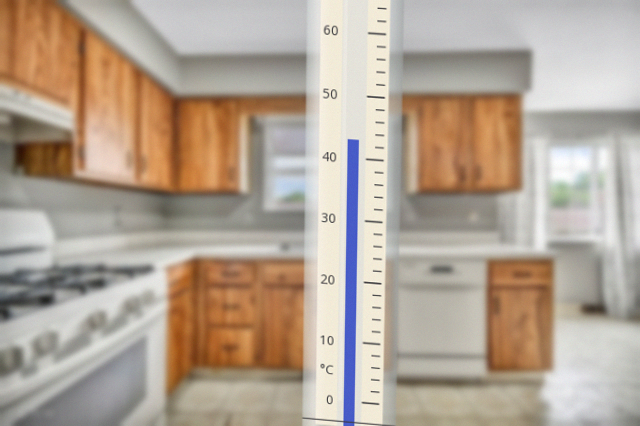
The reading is 43 °C
